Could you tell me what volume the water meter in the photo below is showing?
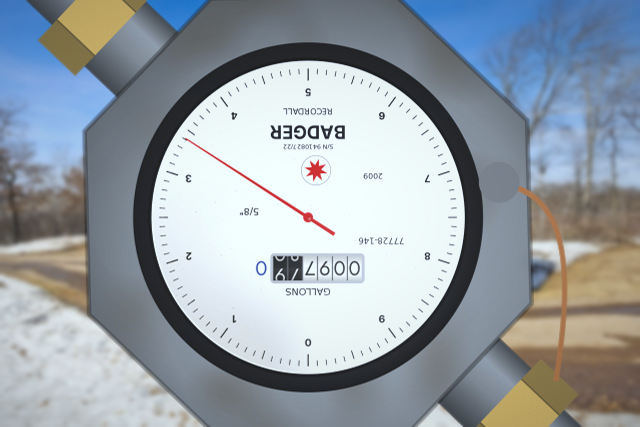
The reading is 97793.4 gal
